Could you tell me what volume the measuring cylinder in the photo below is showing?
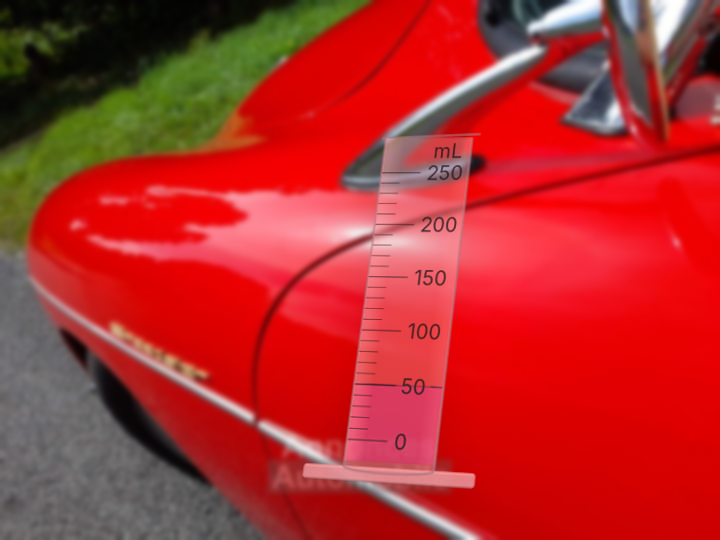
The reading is 50 mL
